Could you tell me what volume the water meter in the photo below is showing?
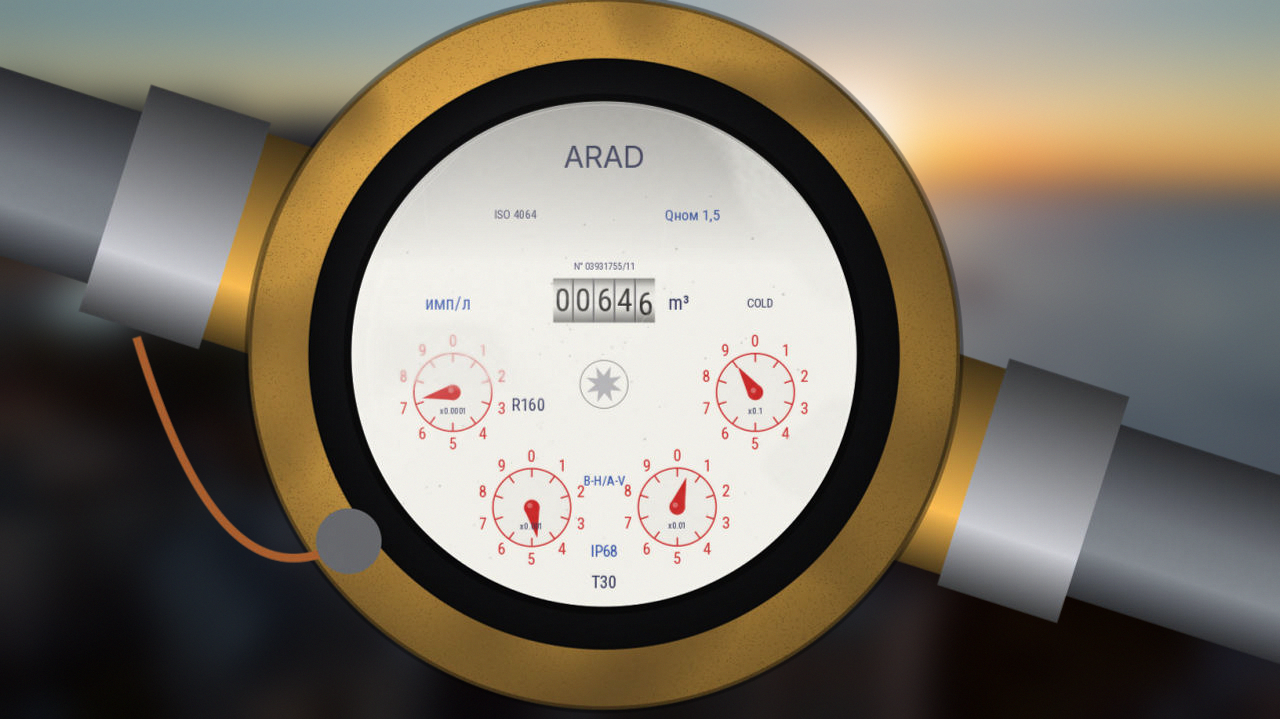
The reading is 645.9047 m³
